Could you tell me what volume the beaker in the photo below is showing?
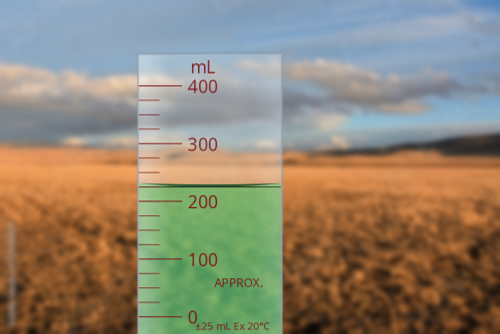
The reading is 225 mL
